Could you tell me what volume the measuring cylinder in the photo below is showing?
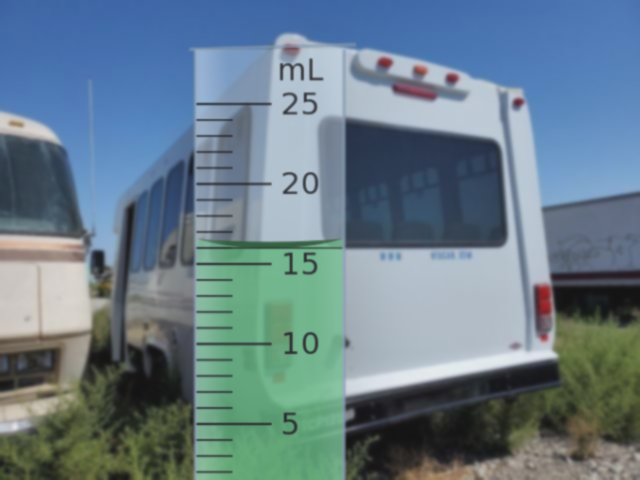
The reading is 16 mL
